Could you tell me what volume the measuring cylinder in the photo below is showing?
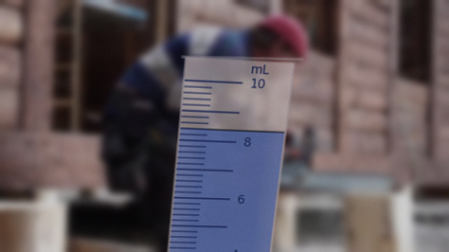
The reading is 8.4 mL
